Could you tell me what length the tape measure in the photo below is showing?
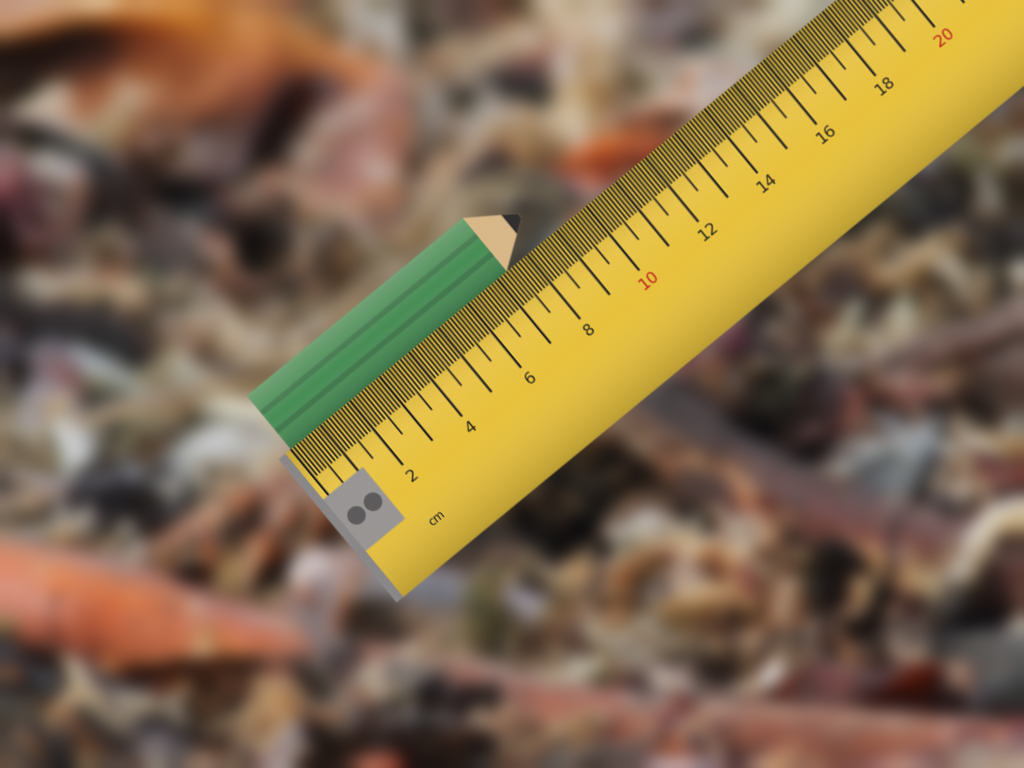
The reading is 8.5 cm
